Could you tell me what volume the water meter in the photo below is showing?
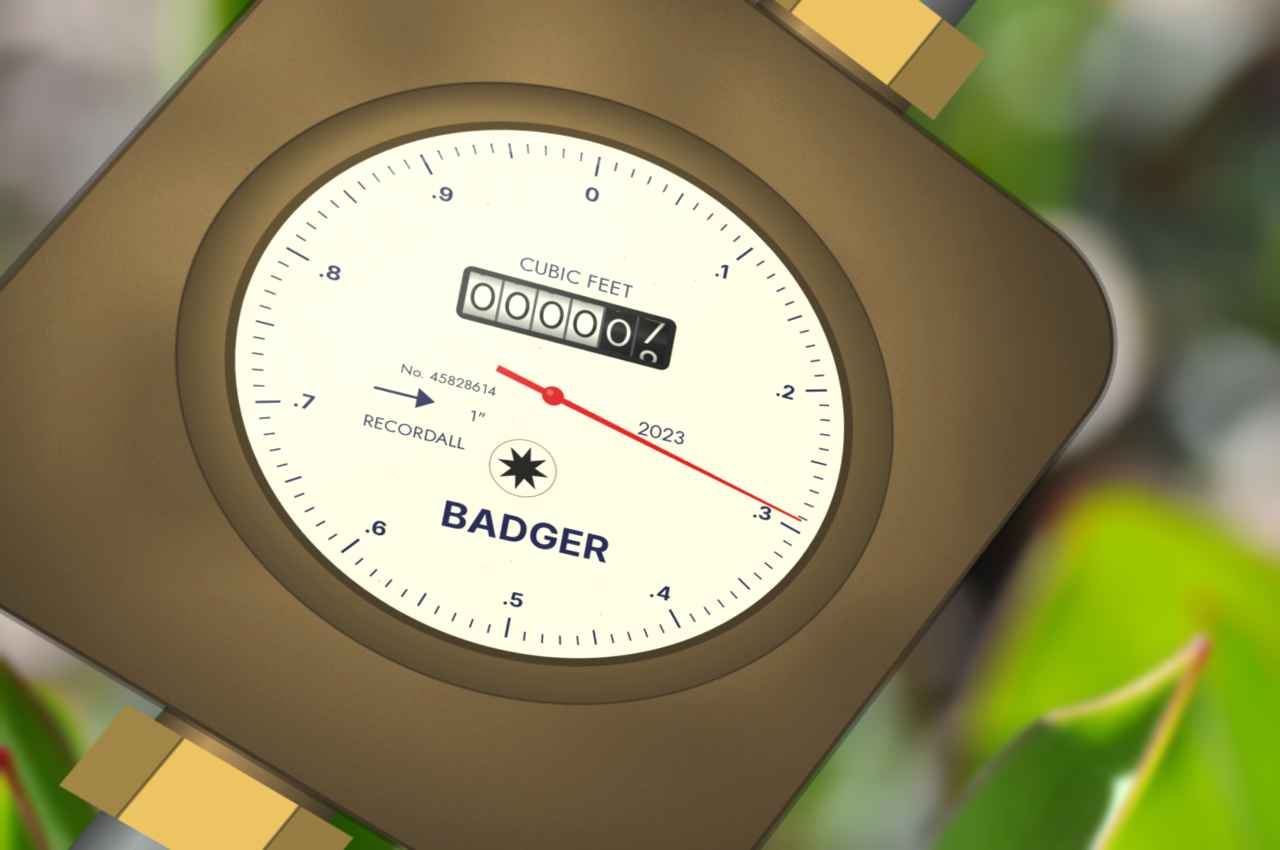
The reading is 7.29 ft³
